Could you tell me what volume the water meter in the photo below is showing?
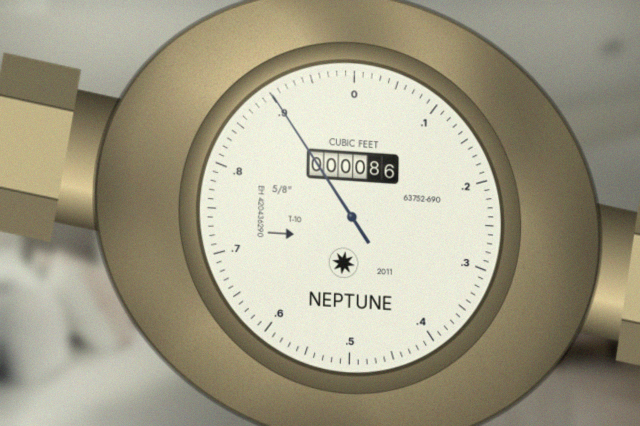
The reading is 85.90 ft³
